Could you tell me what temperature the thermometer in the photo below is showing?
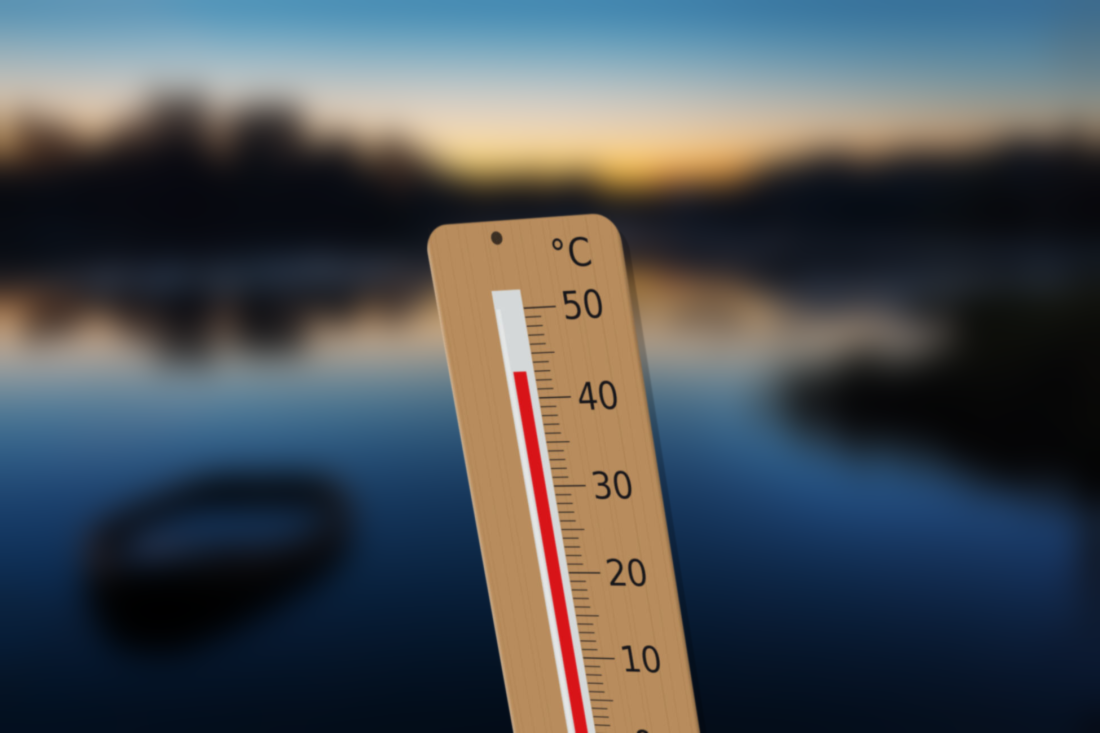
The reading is 43 °C
